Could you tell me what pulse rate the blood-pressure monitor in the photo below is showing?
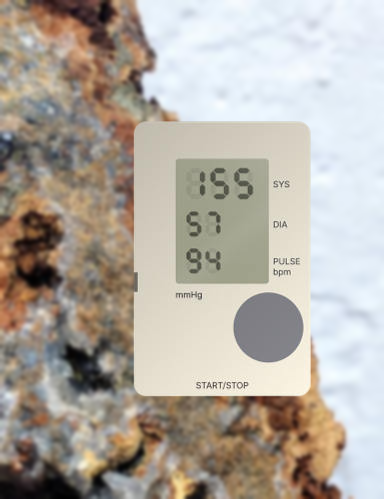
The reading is 94 bpm
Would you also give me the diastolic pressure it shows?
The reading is 57 mmHg
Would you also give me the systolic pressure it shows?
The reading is 155 mmHg
